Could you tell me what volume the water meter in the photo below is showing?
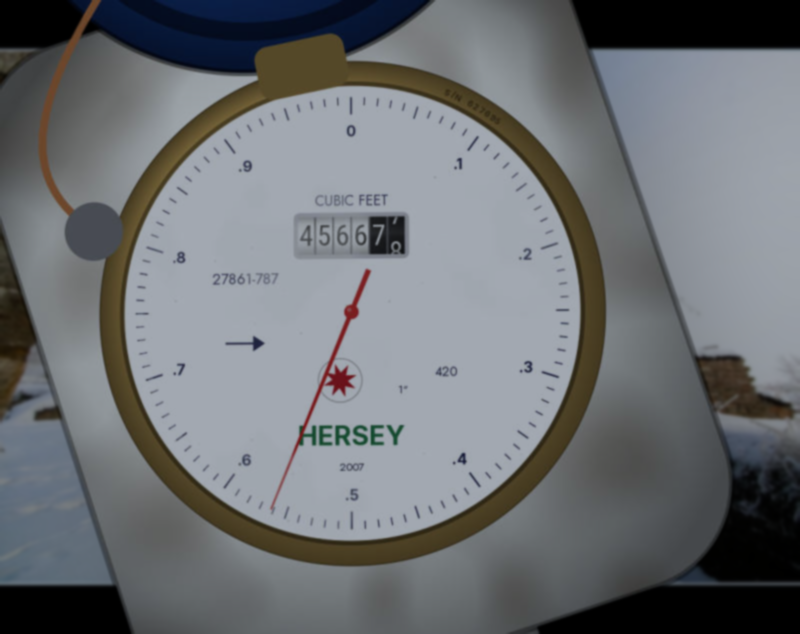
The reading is 456677.56 ft³
